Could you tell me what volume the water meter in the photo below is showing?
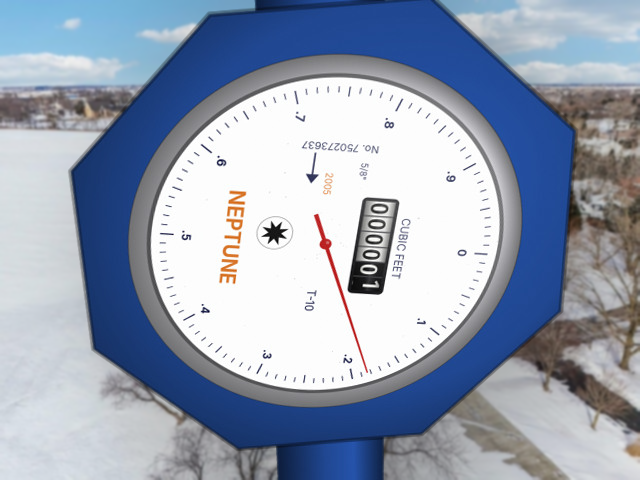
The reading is 1.18 ft³
